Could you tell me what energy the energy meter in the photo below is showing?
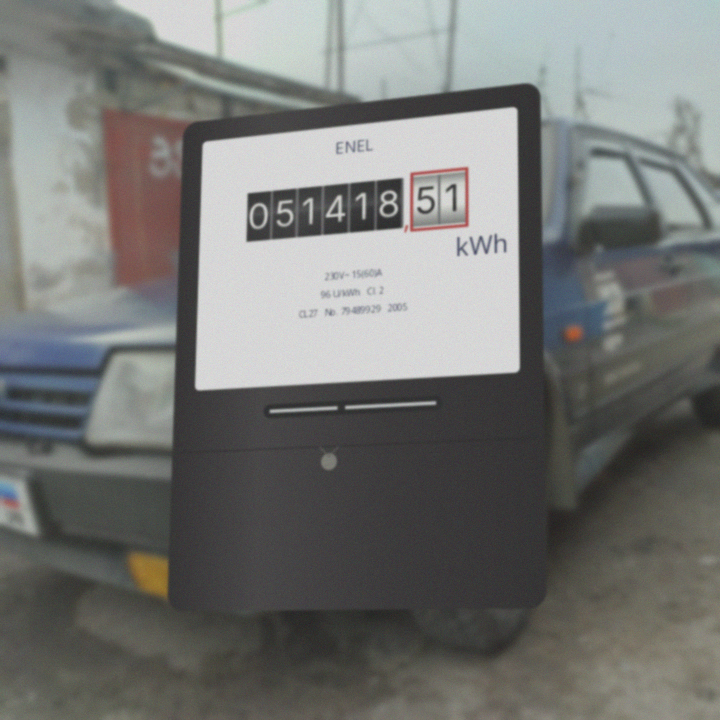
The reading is 51418.51 kWh
